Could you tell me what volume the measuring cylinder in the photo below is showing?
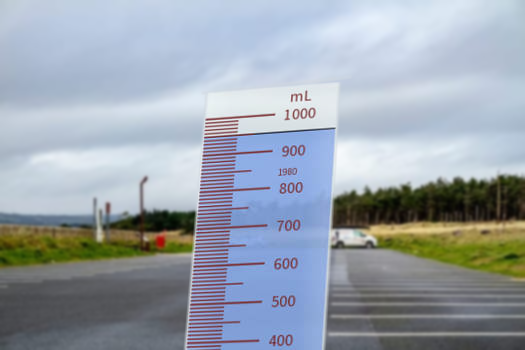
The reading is 950 mL
